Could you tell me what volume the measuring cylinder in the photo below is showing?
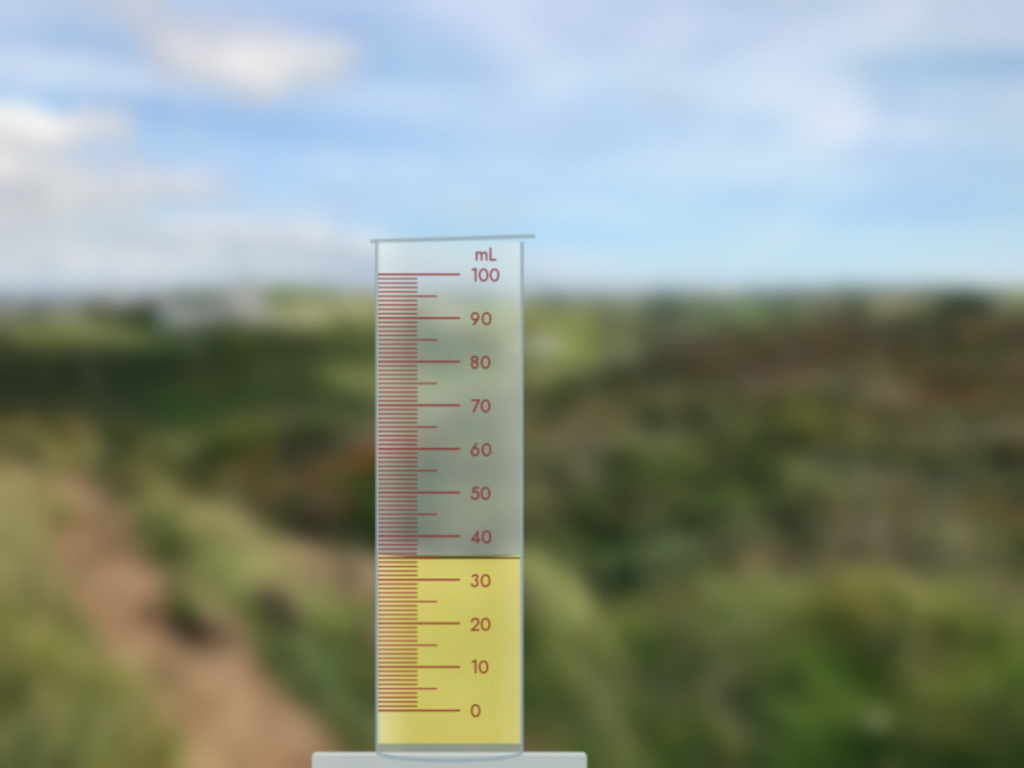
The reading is 35 mL
